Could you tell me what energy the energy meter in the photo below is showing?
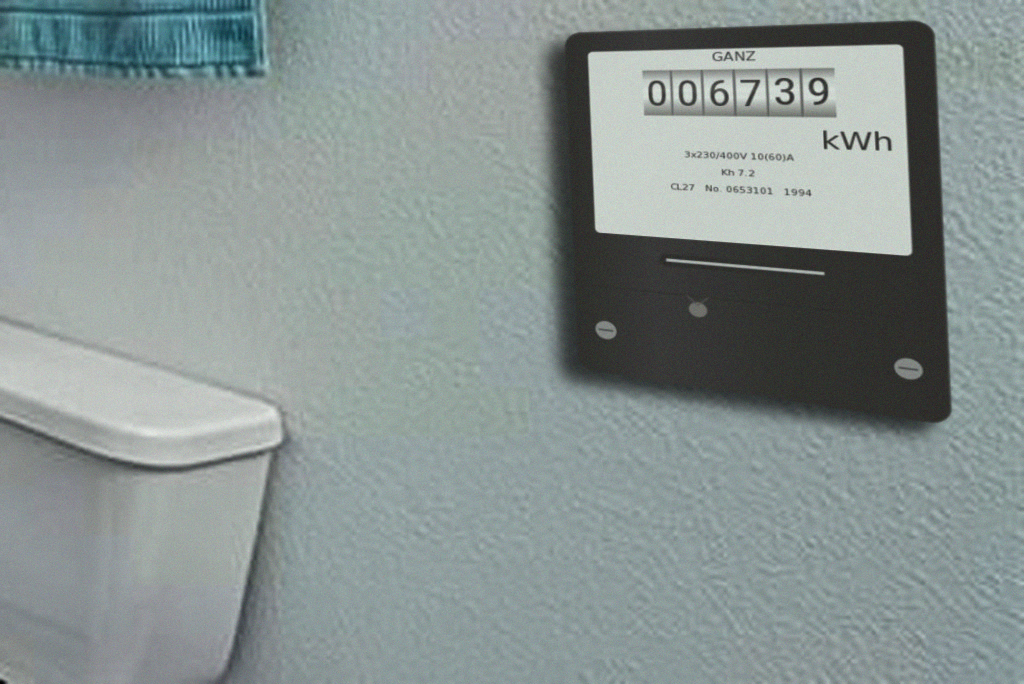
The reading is 6739 kWh
